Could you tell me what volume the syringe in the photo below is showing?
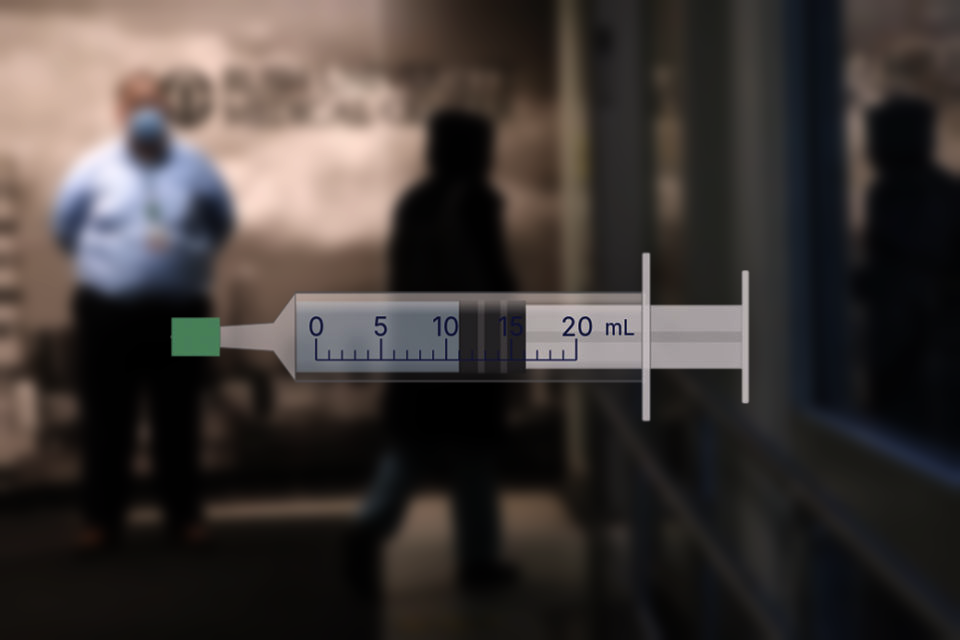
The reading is 11 mL
